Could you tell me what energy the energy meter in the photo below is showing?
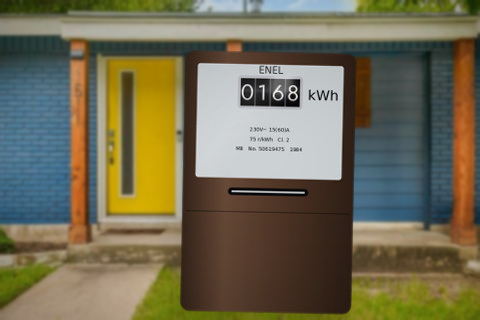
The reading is 168 kWh
